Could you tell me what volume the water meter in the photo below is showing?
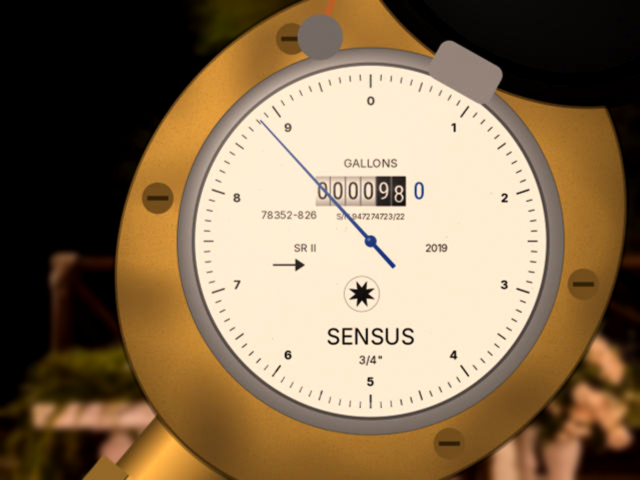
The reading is 978.8 gal
